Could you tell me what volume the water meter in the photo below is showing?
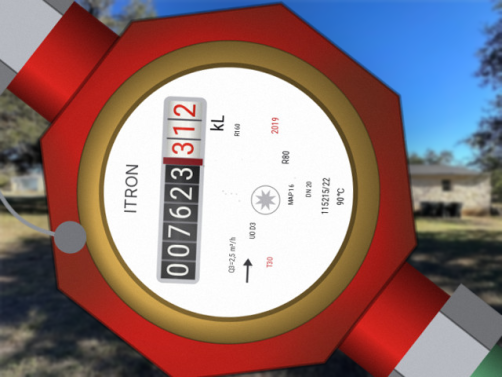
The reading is 7623.312 kL
